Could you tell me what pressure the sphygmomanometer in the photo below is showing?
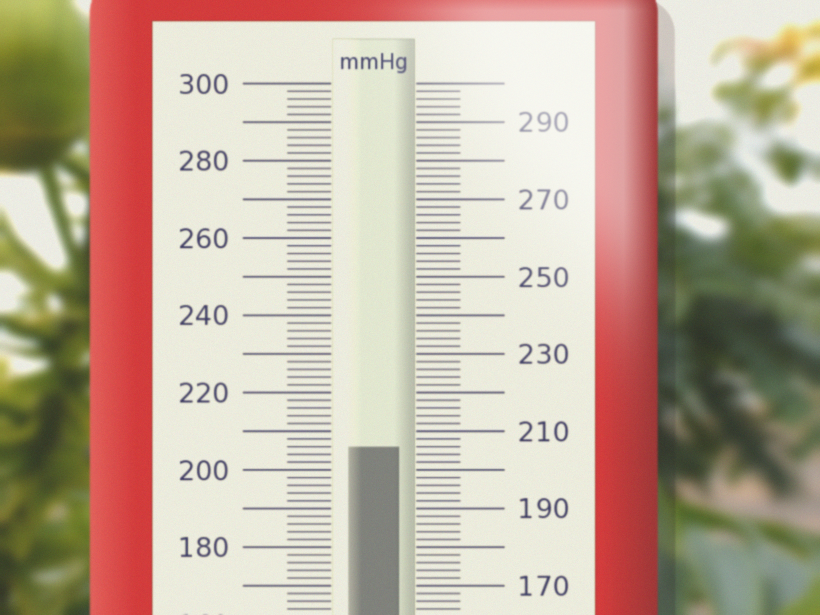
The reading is 206 mmHg
